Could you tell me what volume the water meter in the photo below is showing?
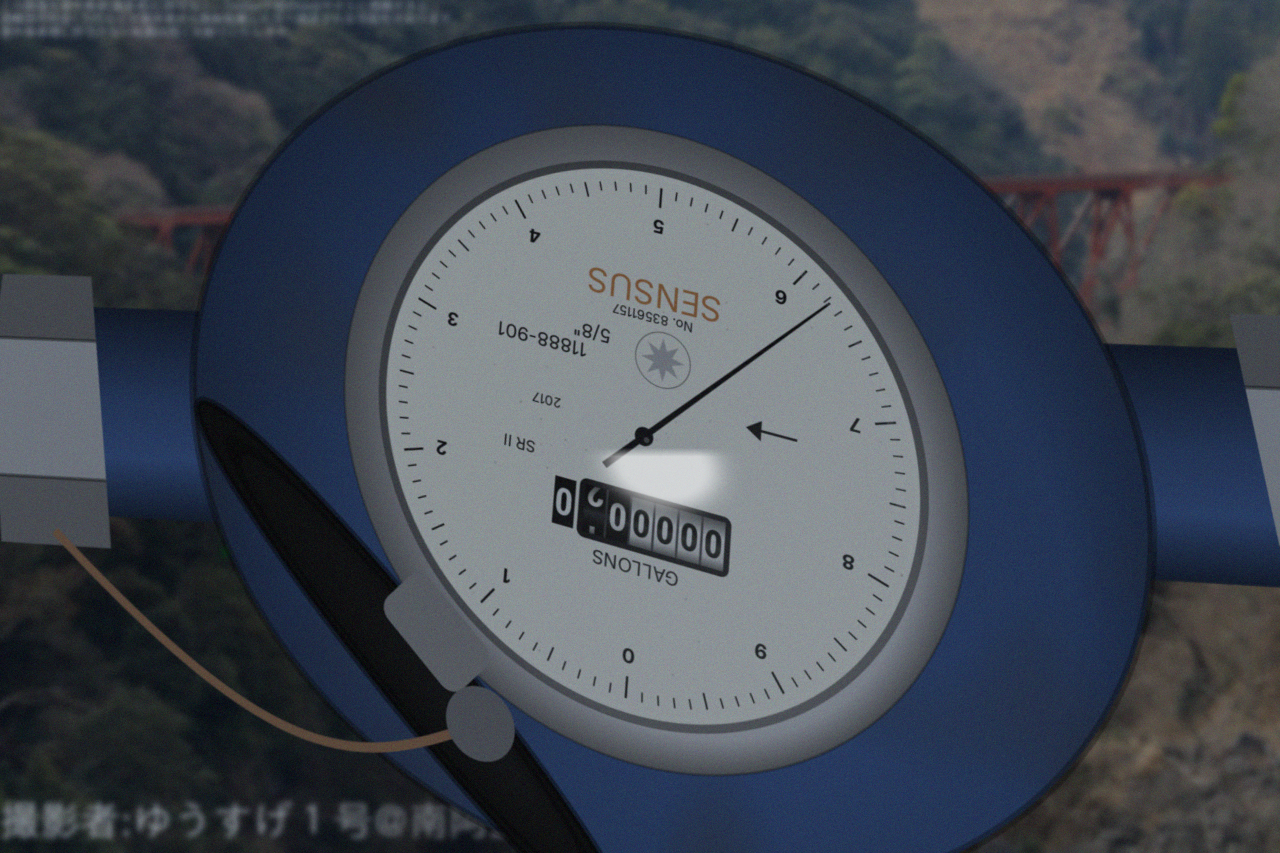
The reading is 16.2 gal
